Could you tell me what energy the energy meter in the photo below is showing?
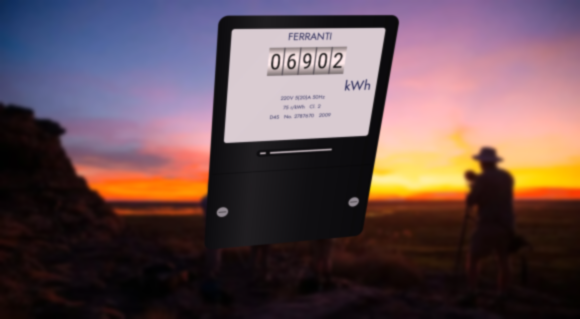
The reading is 6902 kWh
